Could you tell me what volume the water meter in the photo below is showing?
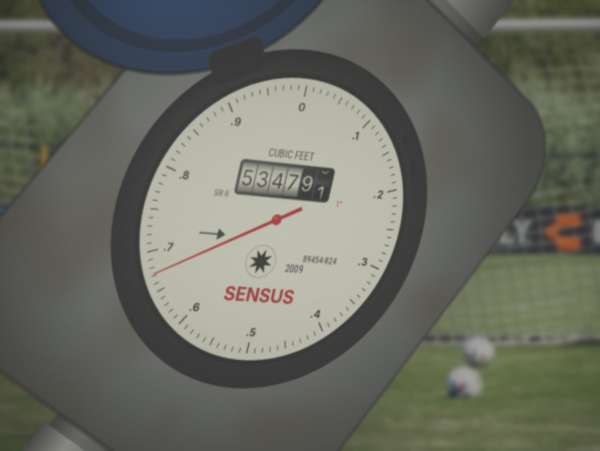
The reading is 534790.67 ft³
